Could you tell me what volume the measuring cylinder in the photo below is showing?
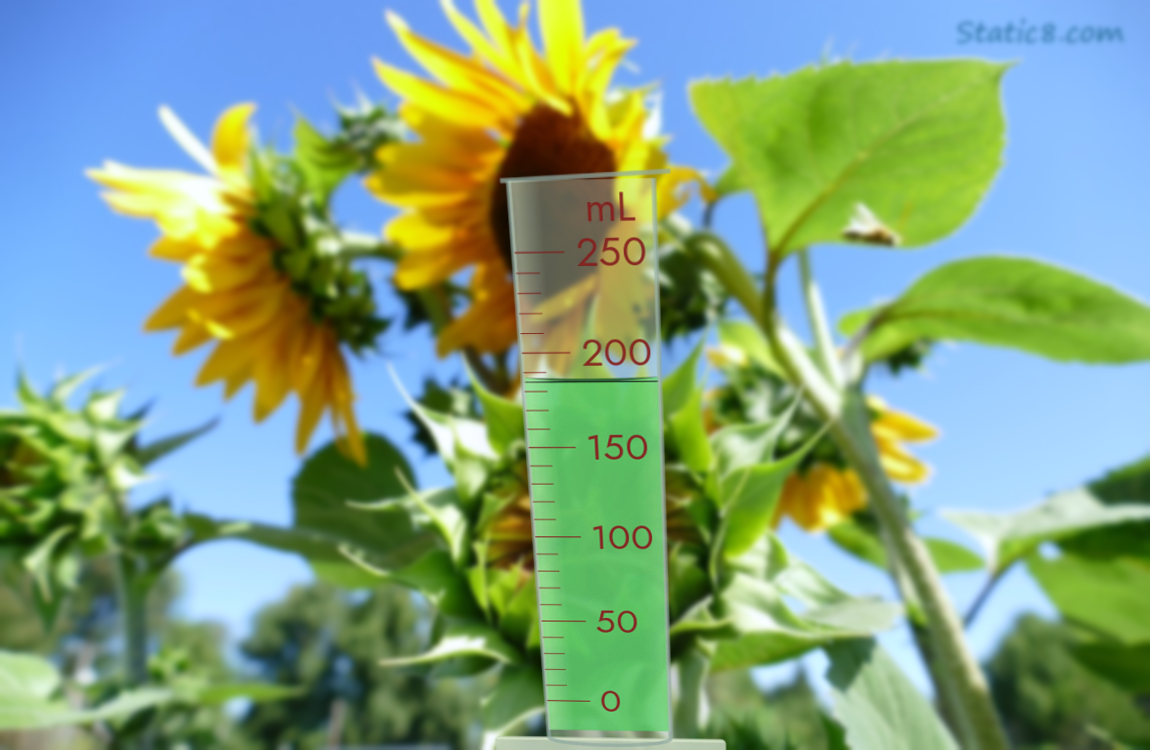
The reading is 185 mL
